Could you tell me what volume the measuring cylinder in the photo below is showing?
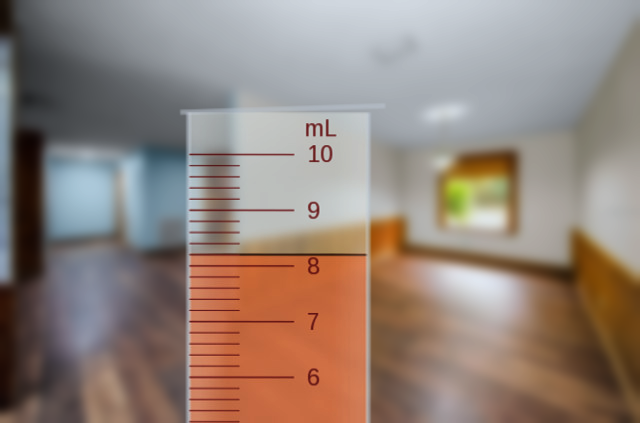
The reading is 8.2 mL
